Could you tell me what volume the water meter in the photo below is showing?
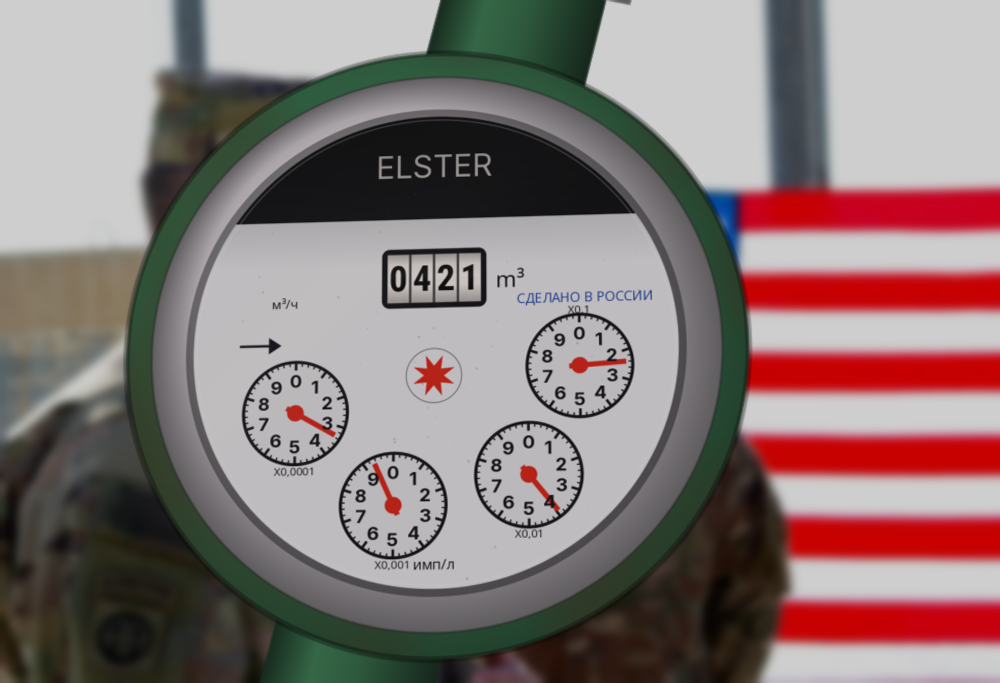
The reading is 421.2393 m³
